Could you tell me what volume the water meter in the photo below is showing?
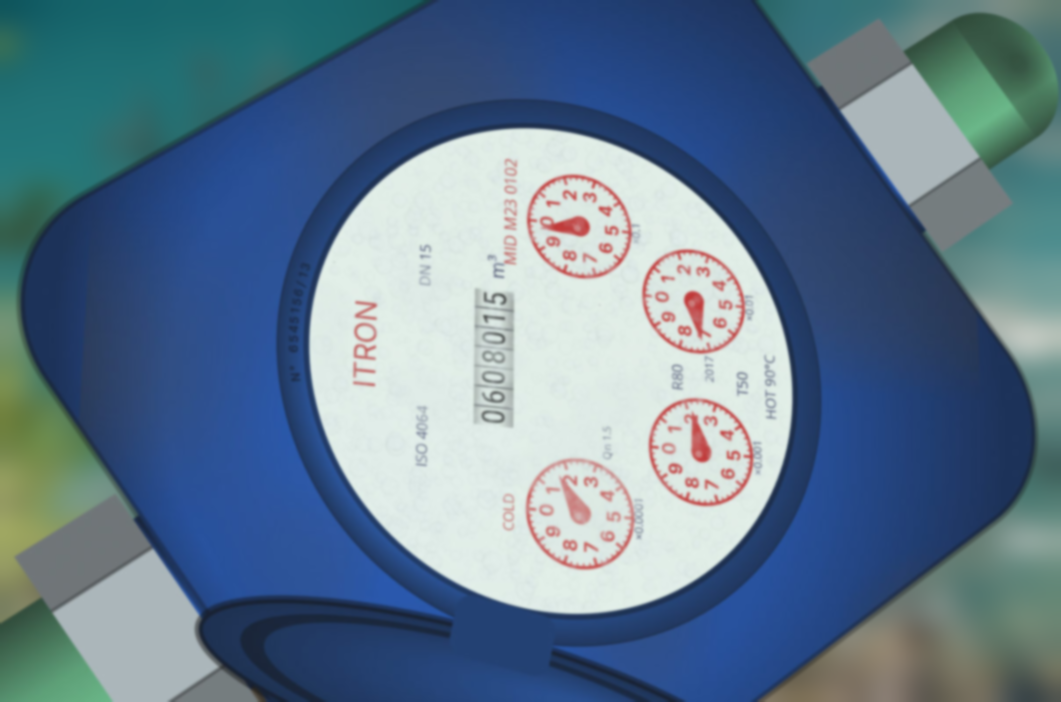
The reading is 608014.9721 m³
